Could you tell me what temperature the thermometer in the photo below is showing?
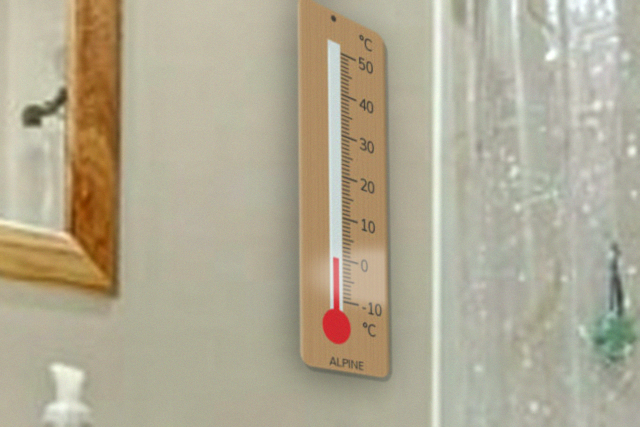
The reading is 0 °C
